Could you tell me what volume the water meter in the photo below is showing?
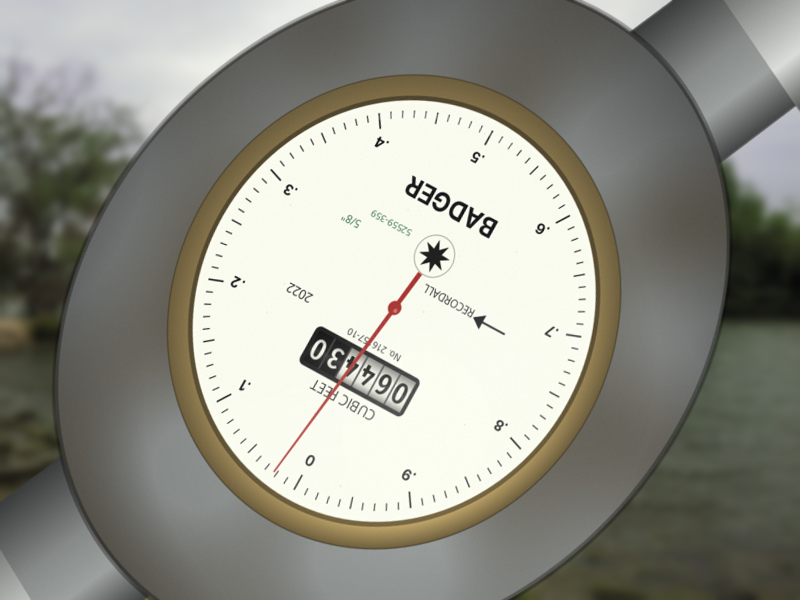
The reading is 64430.02 ft³
